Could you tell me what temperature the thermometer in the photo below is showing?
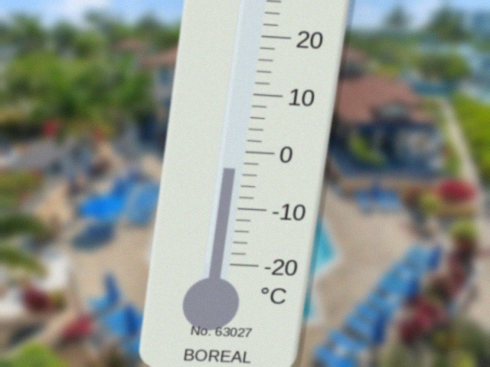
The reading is -3 °C
